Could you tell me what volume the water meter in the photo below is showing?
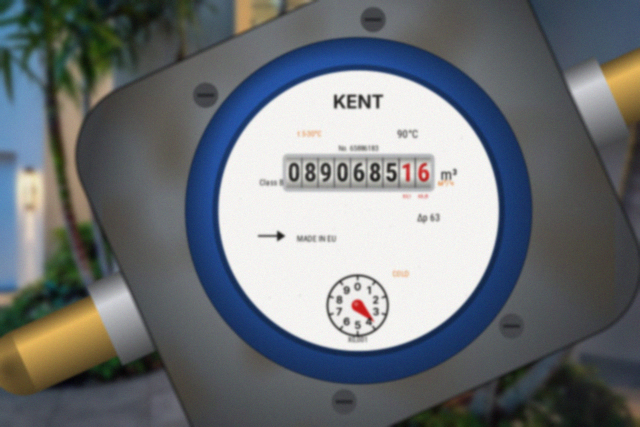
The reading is 890685.163 m³
